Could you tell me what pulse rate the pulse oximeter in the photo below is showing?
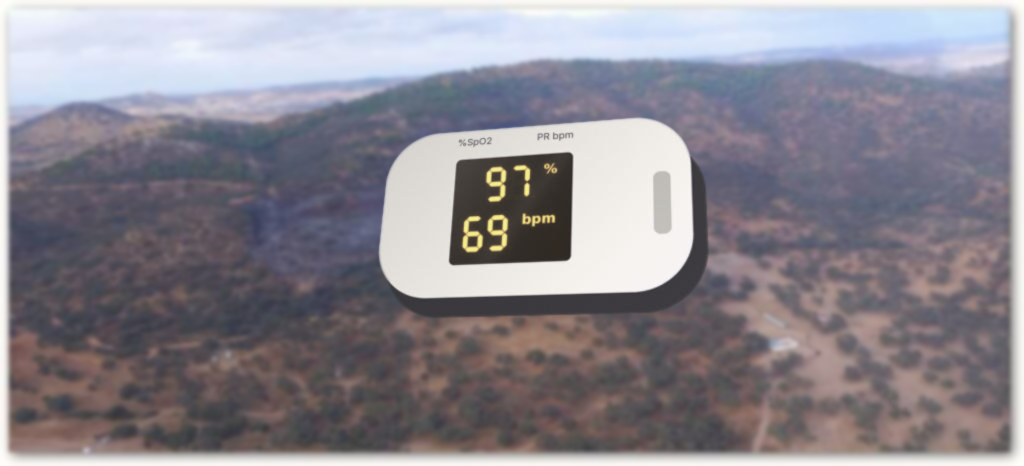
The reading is 69 bpm
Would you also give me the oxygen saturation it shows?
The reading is 97 %
